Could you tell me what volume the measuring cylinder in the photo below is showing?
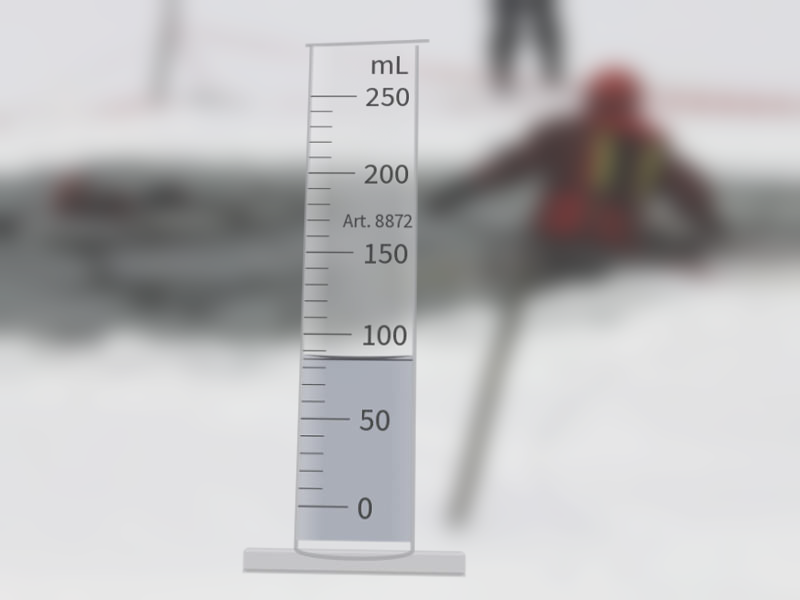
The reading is 85 mL
